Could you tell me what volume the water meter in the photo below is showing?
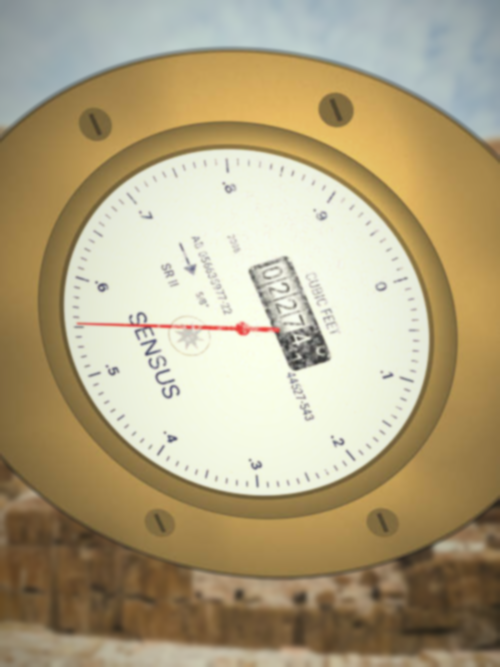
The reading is 22740.55 ft³
